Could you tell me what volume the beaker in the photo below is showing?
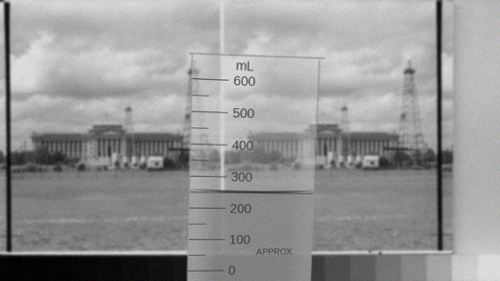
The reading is 250 mL
